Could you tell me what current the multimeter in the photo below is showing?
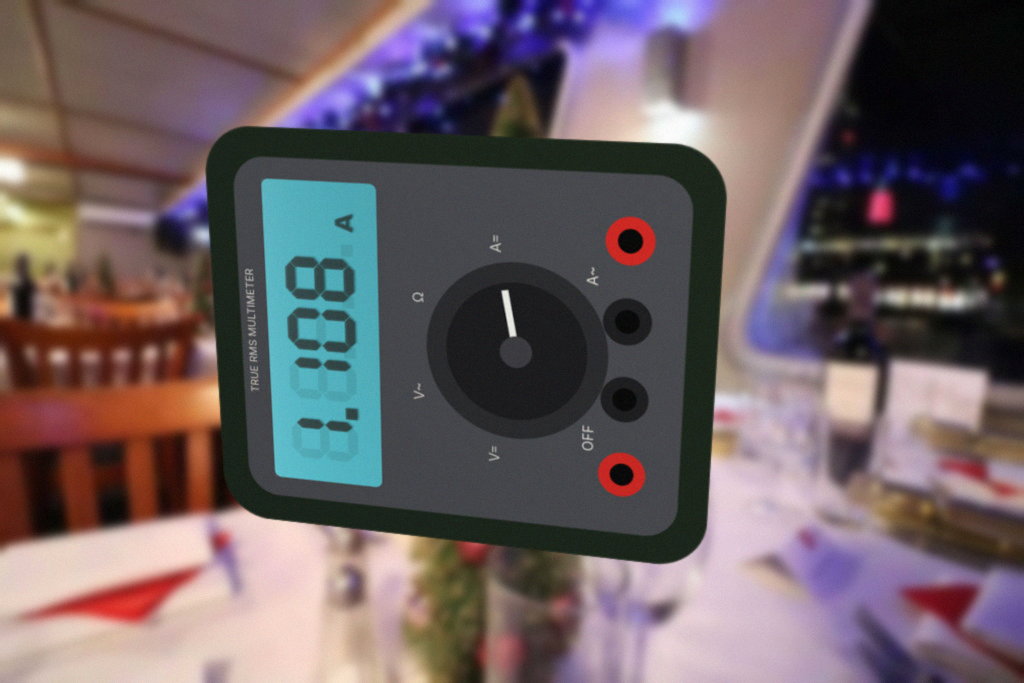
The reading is 1.108 A
